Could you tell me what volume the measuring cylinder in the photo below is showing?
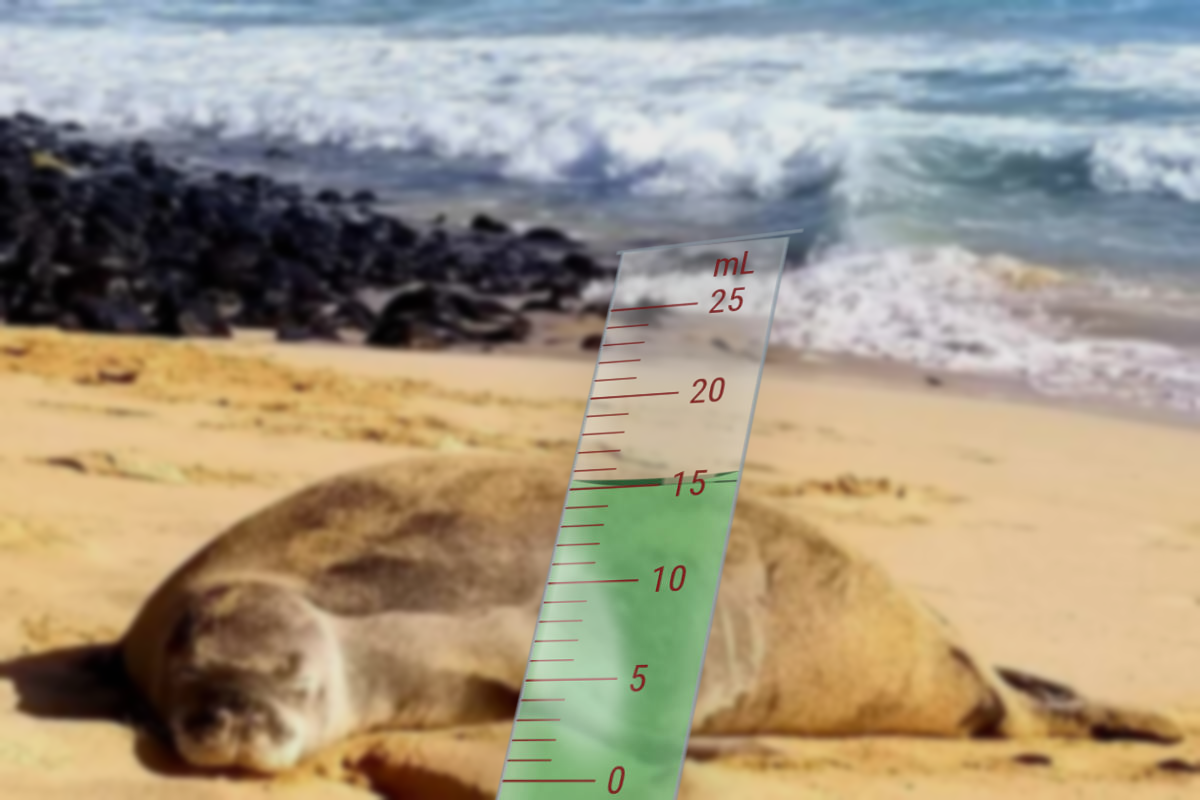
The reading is 15 mL
